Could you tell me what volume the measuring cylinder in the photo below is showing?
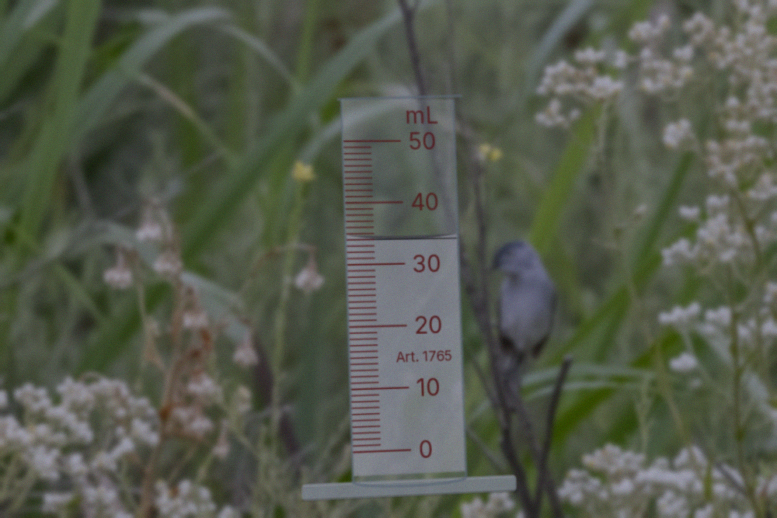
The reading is 34 mL
